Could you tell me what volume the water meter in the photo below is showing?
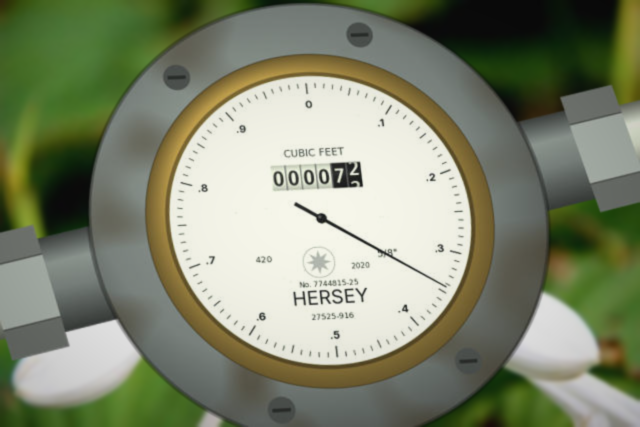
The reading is 72.34 ft³
